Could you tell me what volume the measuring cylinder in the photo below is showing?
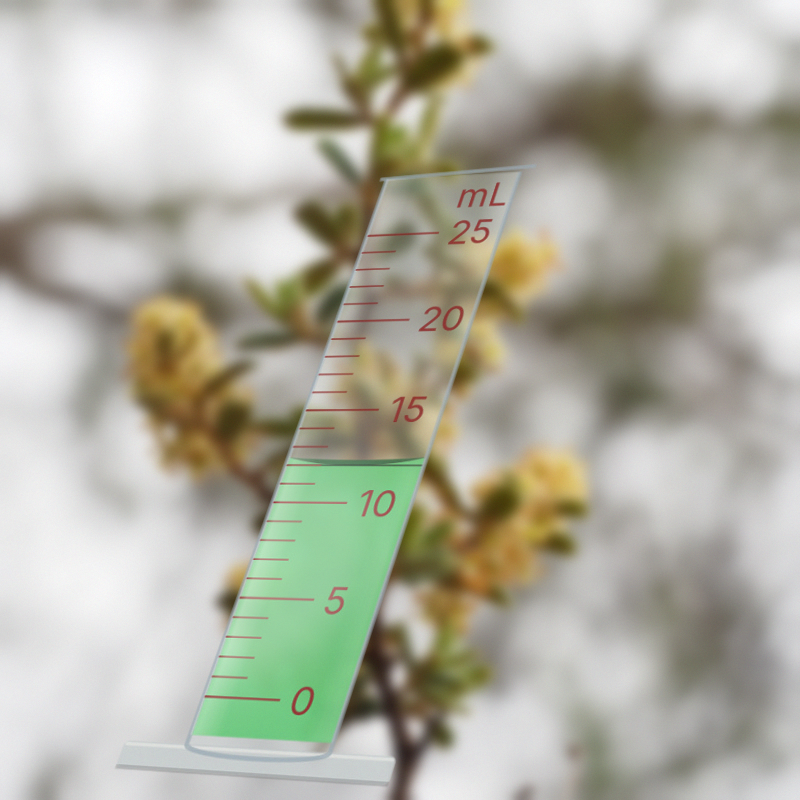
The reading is 12 mL
